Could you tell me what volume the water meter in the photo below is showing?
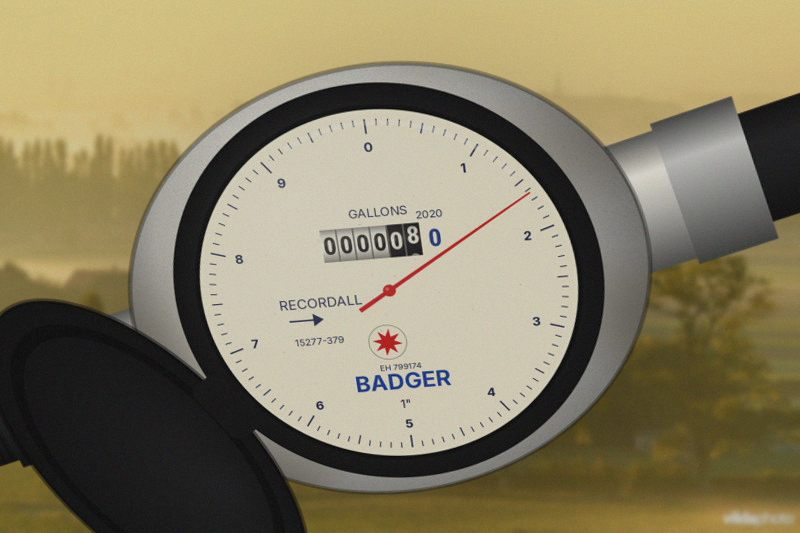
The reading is 81.6 gal
